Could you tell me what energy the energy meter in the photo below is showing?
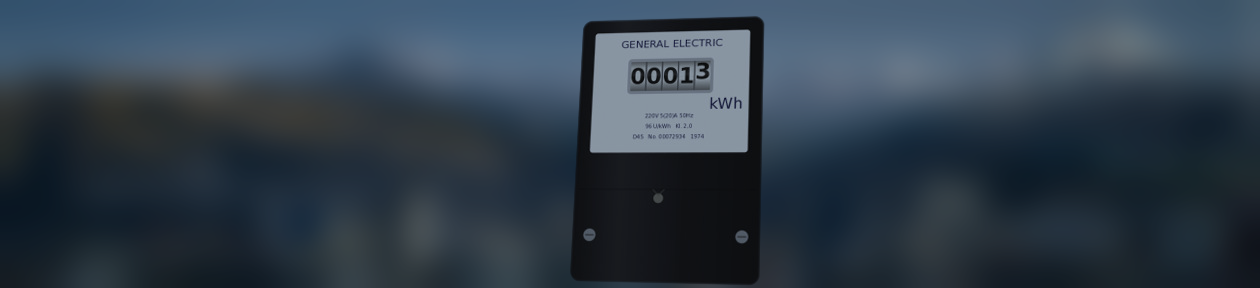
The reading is 13 kWh
